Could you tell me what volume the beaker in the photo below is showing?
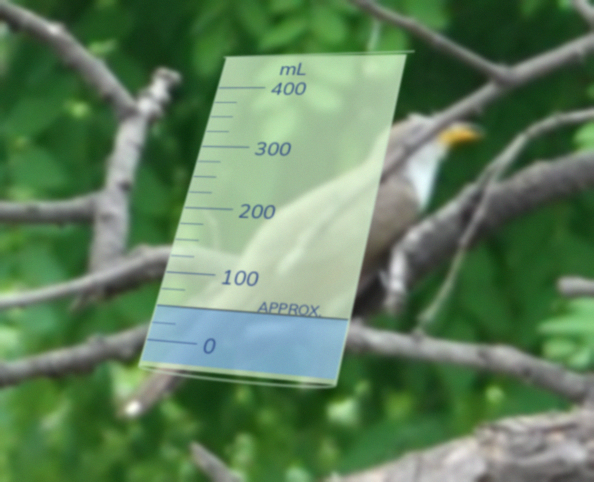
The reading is 50 mL
